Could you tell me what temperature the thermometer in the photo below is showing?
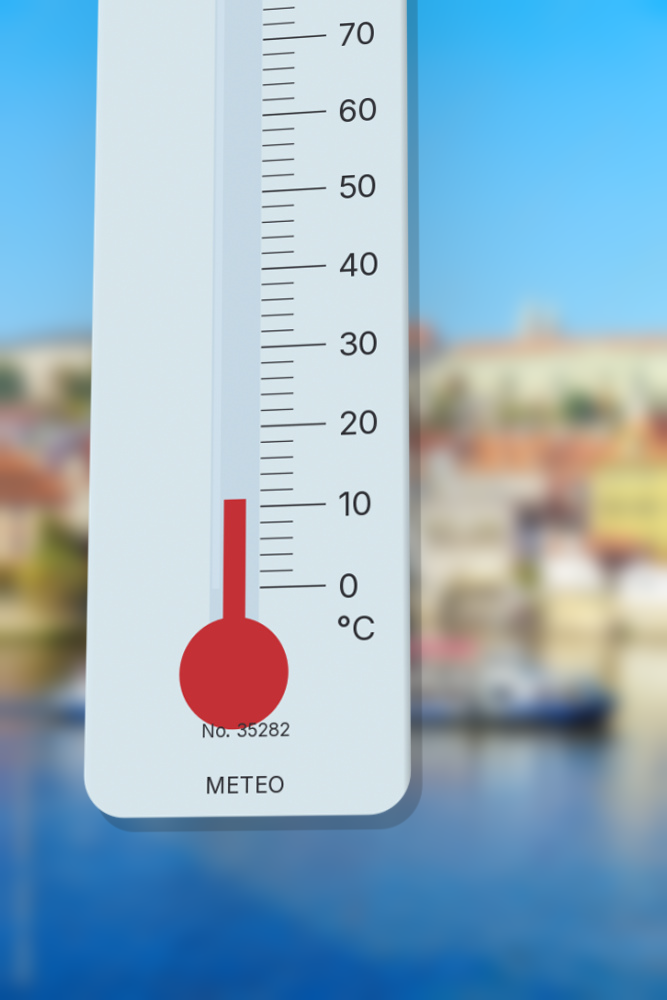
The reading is 11 °C
